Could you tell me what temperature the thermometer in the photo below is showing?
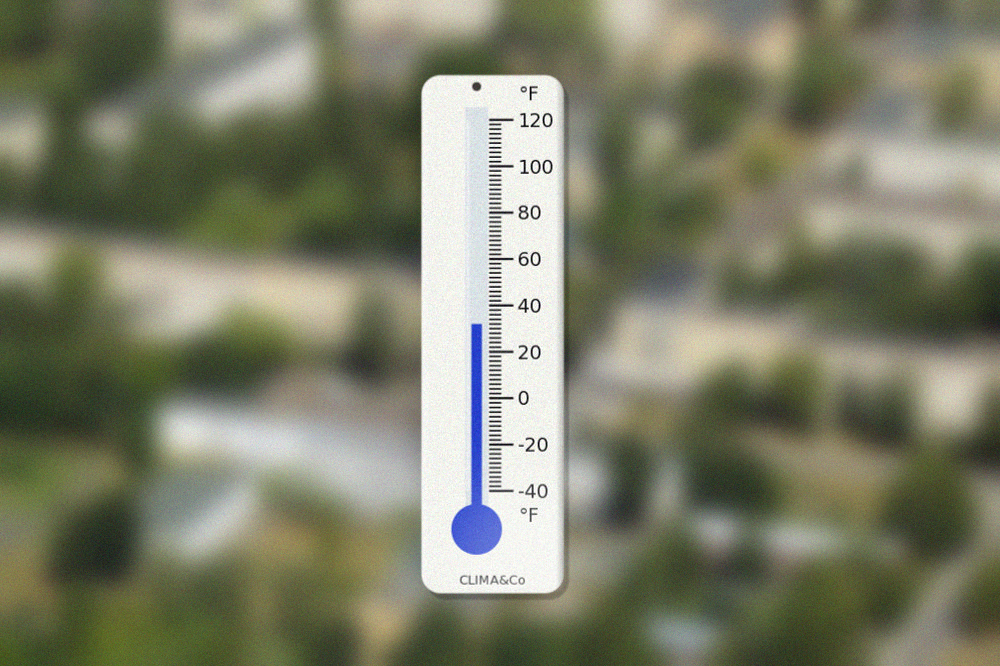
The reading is 32 °F
